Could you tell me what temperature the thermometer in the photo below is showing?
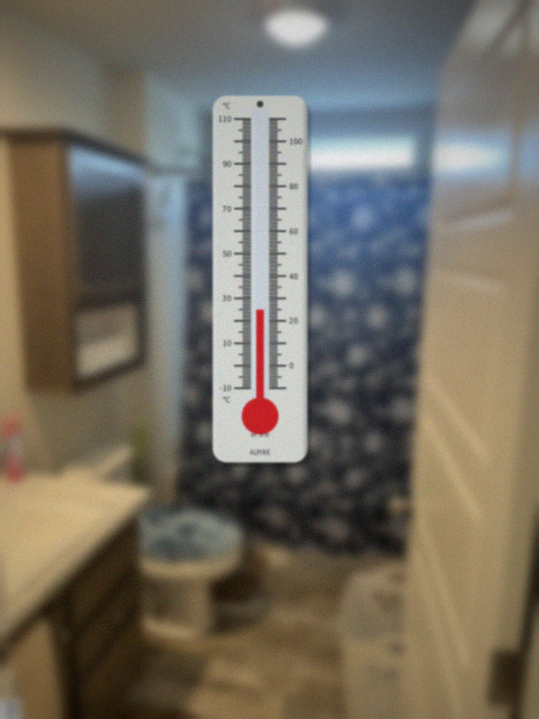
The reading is 25 °C
